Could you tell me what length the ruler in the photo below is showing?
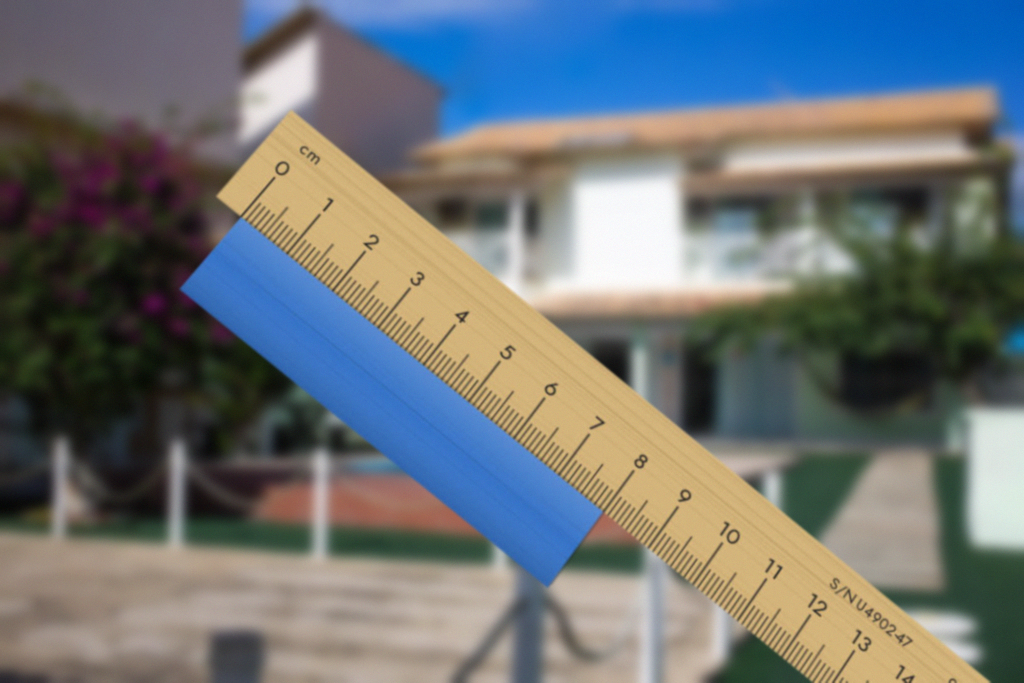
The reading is 8 cm
